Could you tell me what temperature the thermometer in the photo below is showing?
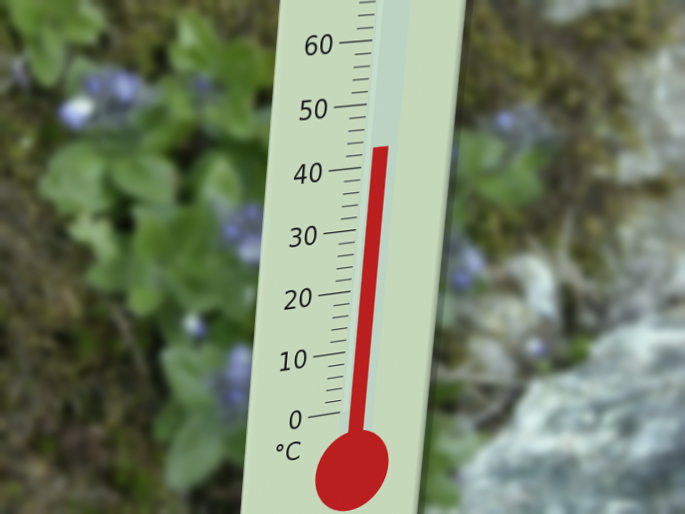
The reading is 43 °C
